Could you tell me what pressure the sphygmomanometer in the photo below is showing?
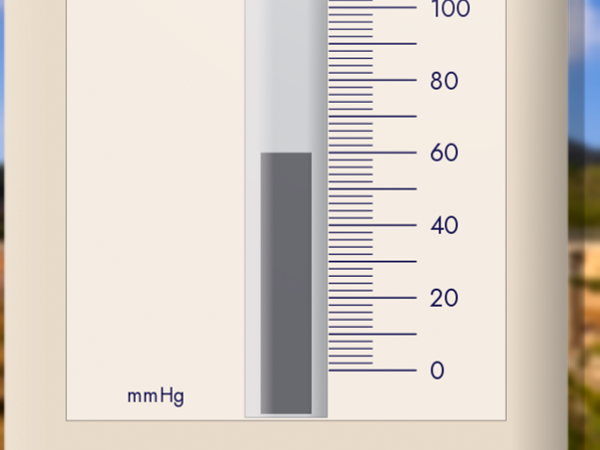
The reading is 60 mmHg
